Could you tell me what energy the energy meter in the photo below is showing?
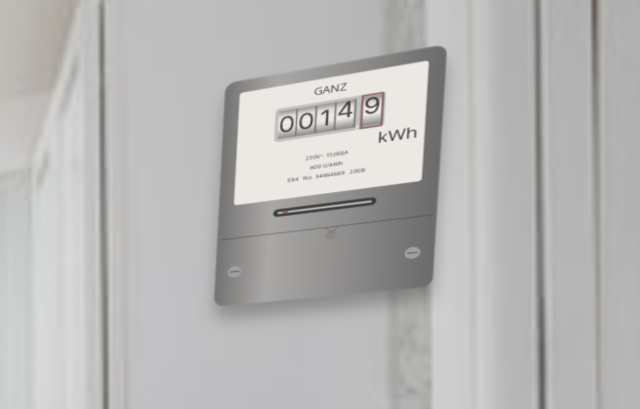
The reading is 14.9 kWh
